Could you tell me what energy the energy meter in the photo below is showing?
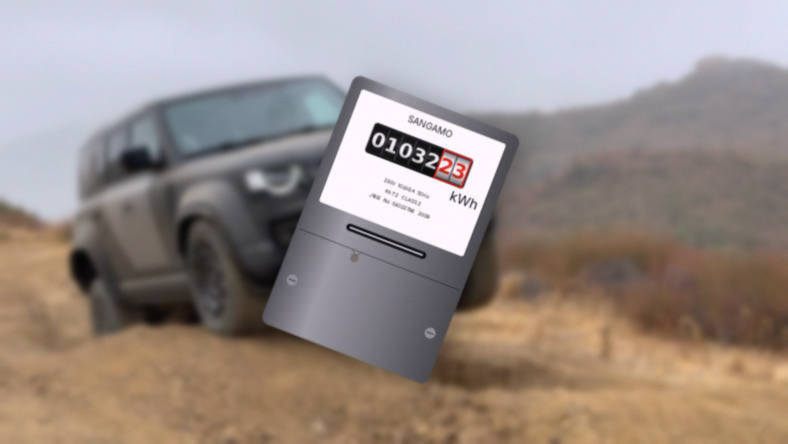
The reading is 1032.23 kWh
